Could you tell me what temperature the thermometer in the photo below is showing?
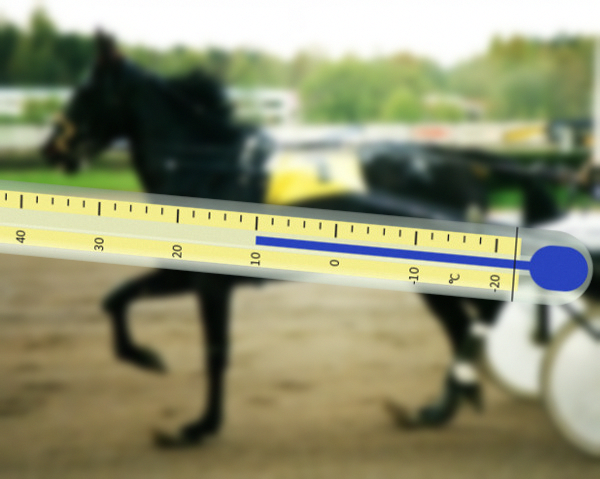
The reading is 10 °C
